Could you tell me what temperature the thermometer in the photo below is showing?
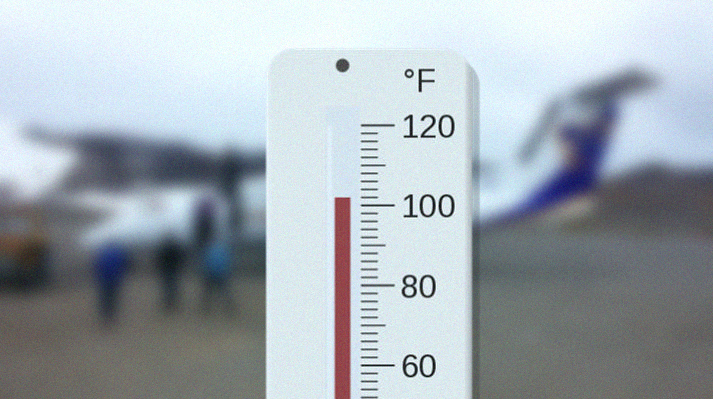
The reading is 102 °F
